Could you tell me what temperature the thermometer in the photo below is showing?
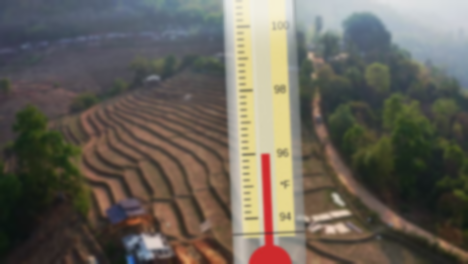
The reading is 96 °F
